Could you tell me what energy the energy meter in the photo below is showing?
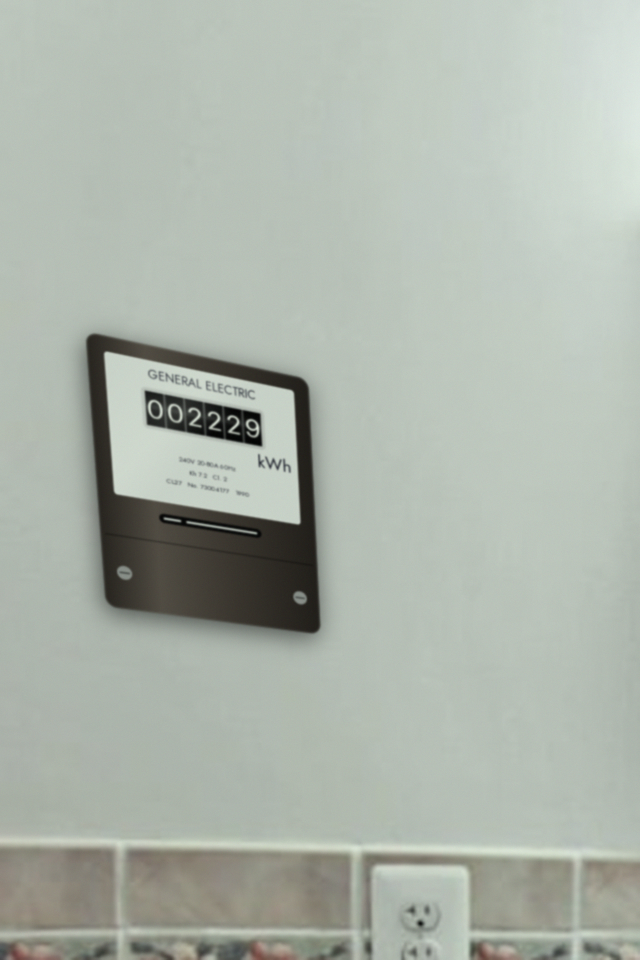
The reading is 2229 kWh
